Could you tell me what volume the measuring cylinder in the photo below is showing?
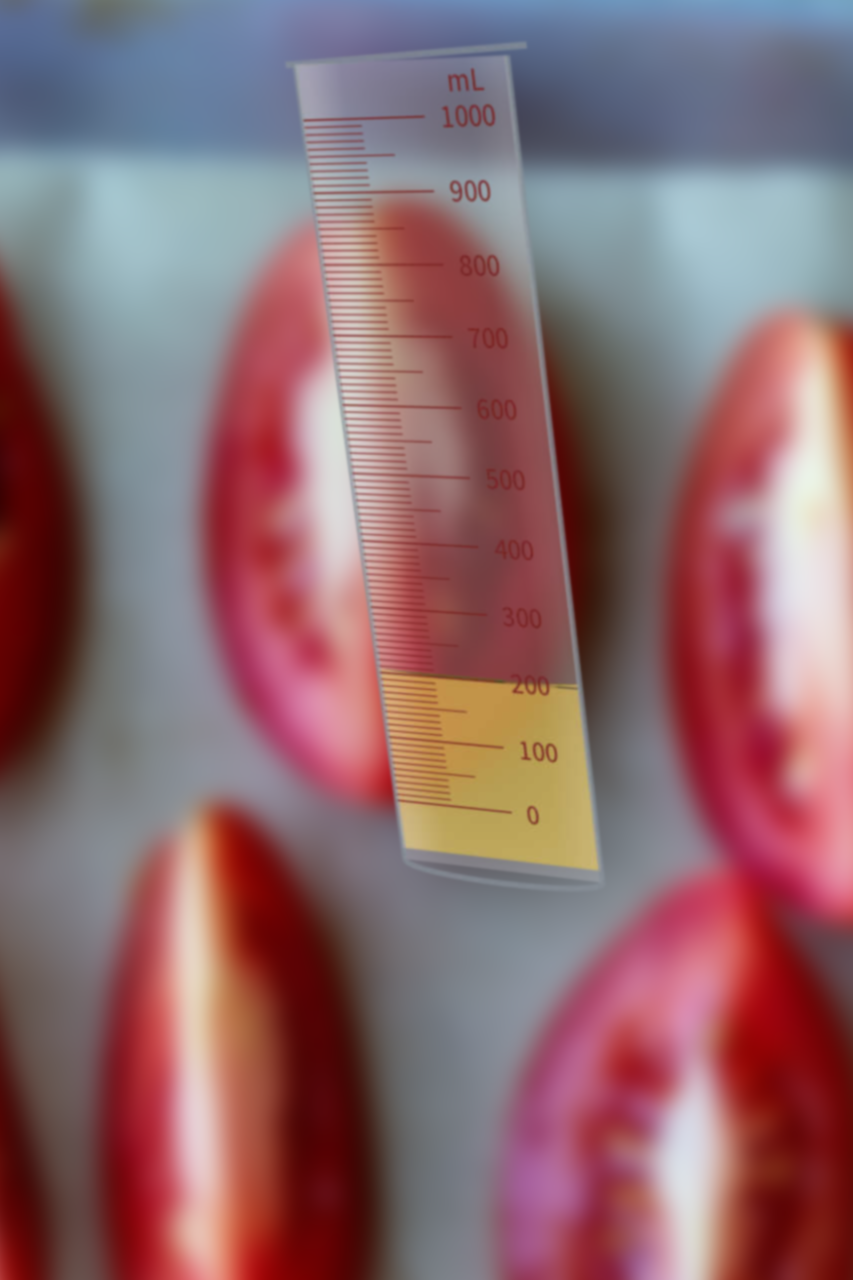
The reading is 200 mL
